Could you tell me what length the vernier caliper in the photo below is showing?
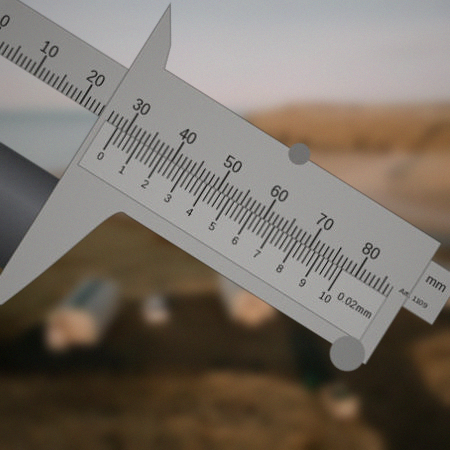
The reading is 28.2 mm
